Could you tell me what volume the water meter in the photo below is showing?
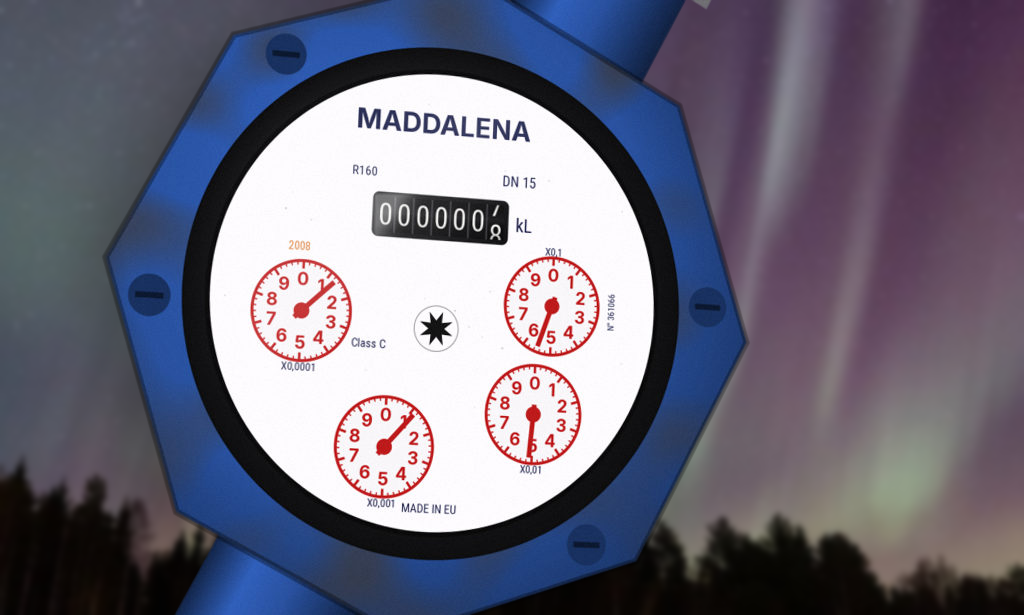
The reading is 7.5511 kL
